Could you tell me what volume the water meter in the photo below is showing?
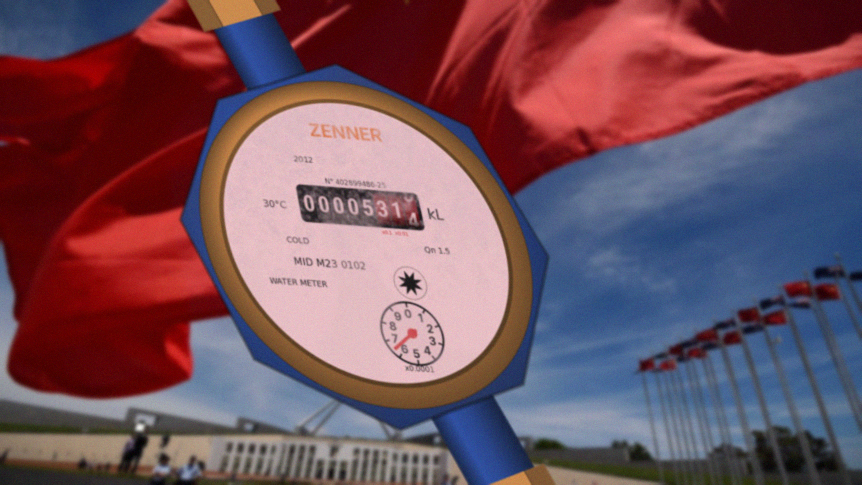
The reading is 5.3136 kL
